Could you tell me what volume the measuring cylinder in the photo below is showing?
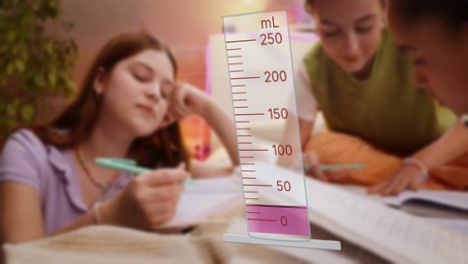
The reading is 20 mL
